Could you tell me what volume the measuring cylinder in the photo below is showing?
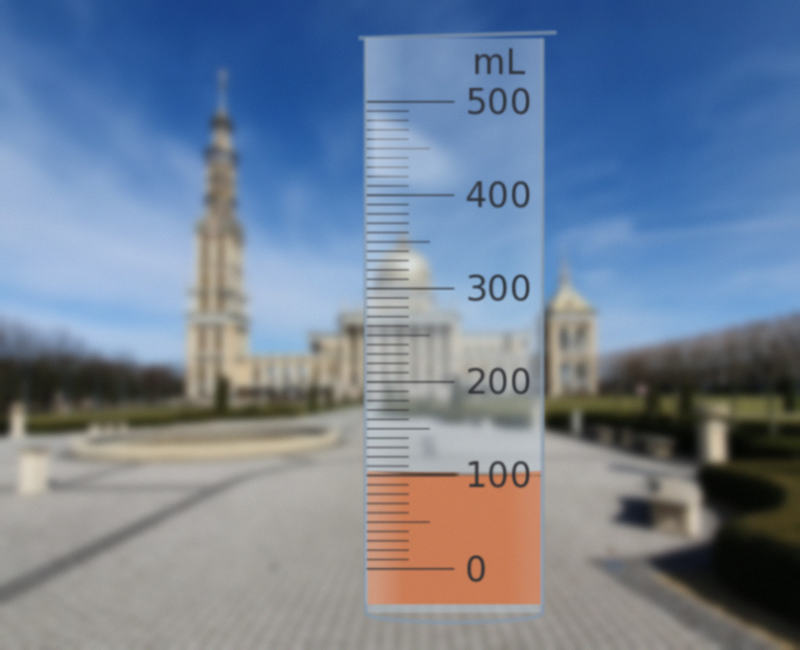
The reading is 100 mL
